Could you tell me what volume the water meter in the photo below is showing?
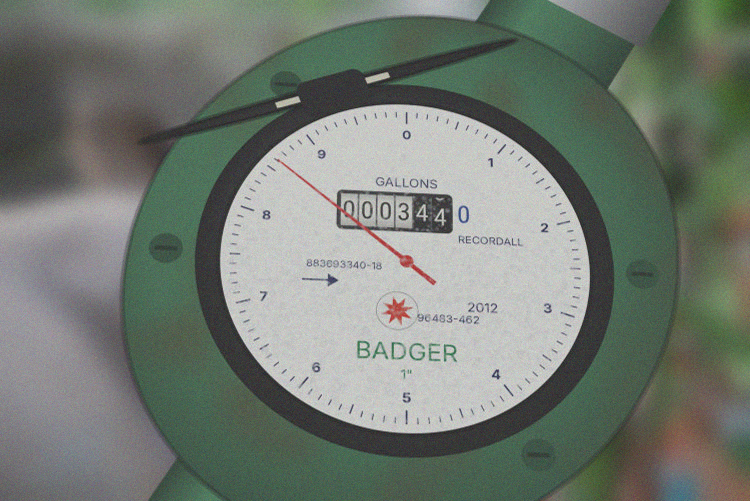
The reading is 3438.6 gal
